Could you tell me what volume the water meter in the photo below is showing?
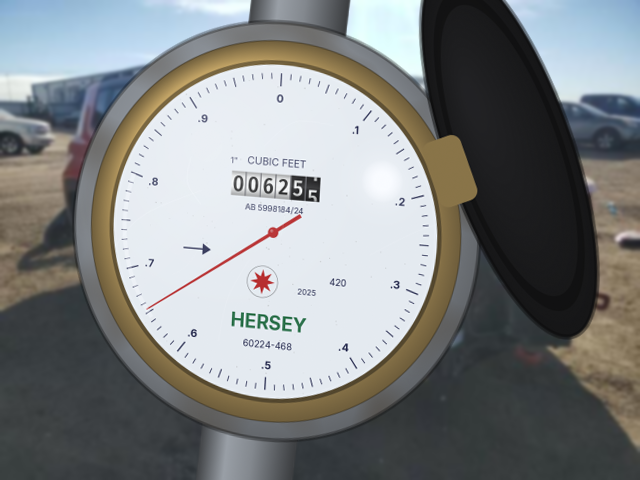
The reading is 6254.65 ft³
